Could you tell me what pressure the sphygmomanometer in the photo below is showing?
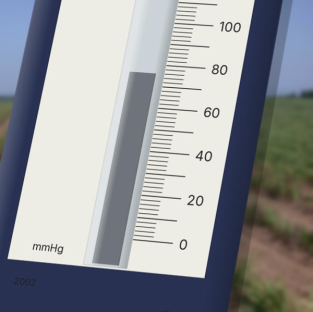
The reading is 76 mmHg
